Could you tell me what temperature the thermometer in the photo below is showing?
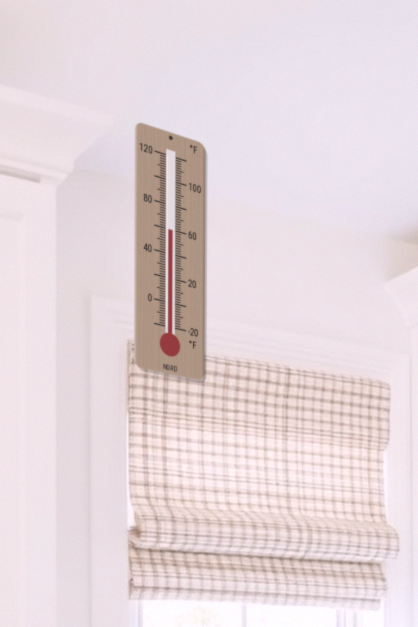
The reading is 60 °F
